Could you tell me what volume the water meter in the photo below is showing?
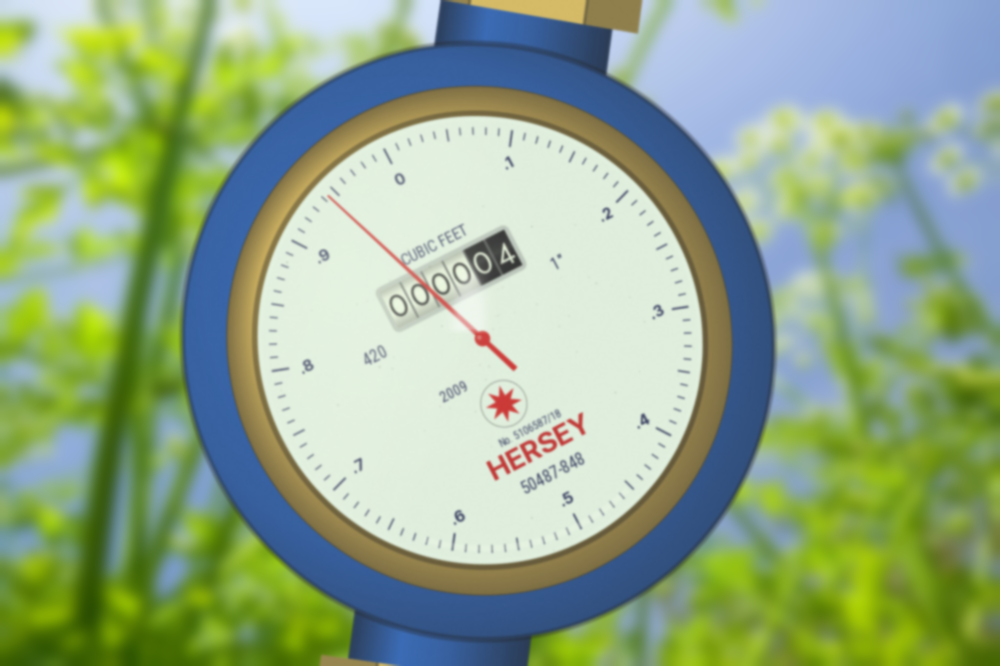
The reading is 3.94 ft³
